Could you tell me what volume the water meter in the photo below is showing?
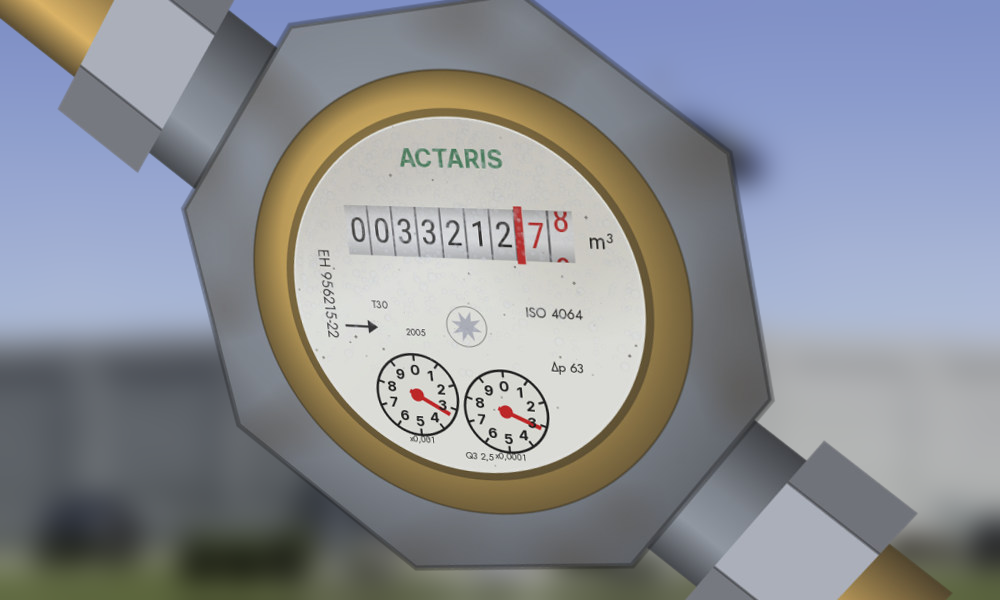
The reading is 33212.7833 m³
